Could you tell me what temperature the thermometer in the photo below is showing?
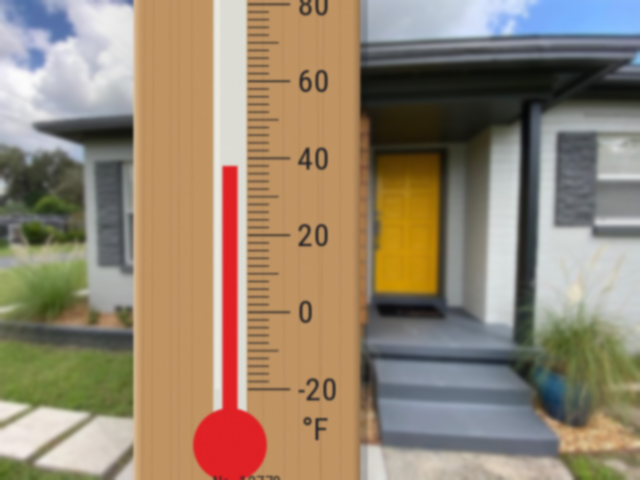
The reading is 38 °F
